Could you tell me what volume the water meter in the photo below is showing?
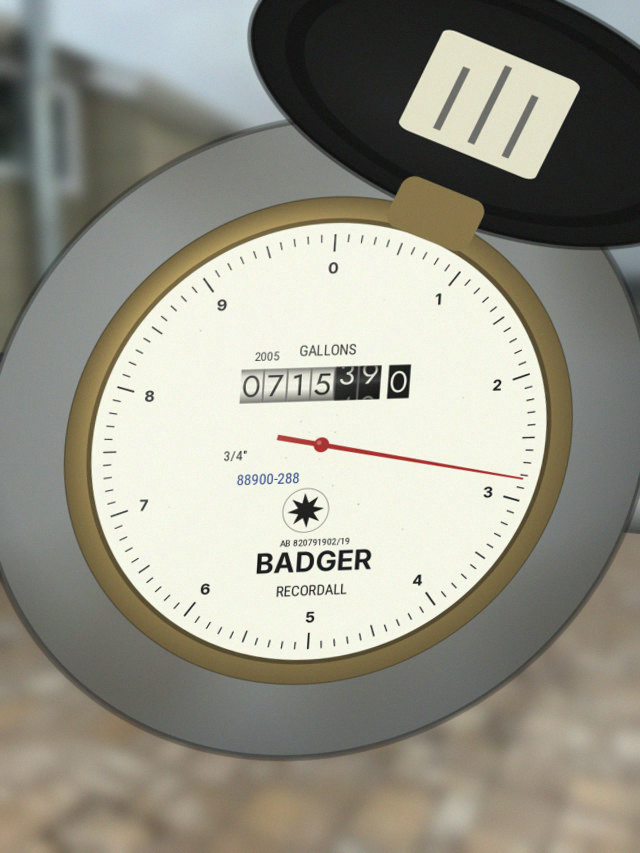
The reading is 715392.8 gal
